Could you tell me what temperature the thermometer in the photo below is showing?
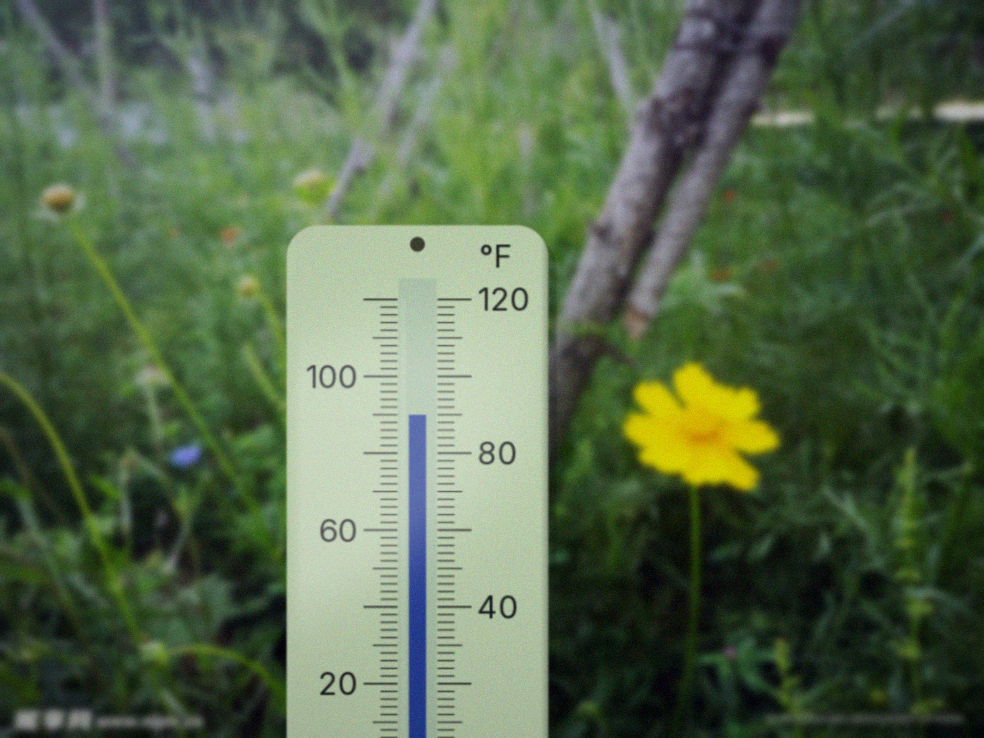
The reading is 90 °F
